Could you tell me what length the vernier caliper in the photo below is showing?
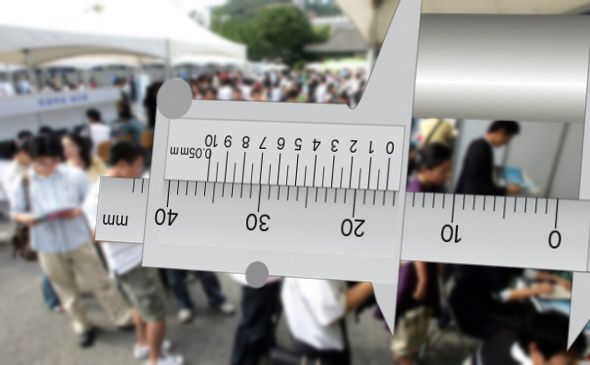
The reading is 16.8 mm
